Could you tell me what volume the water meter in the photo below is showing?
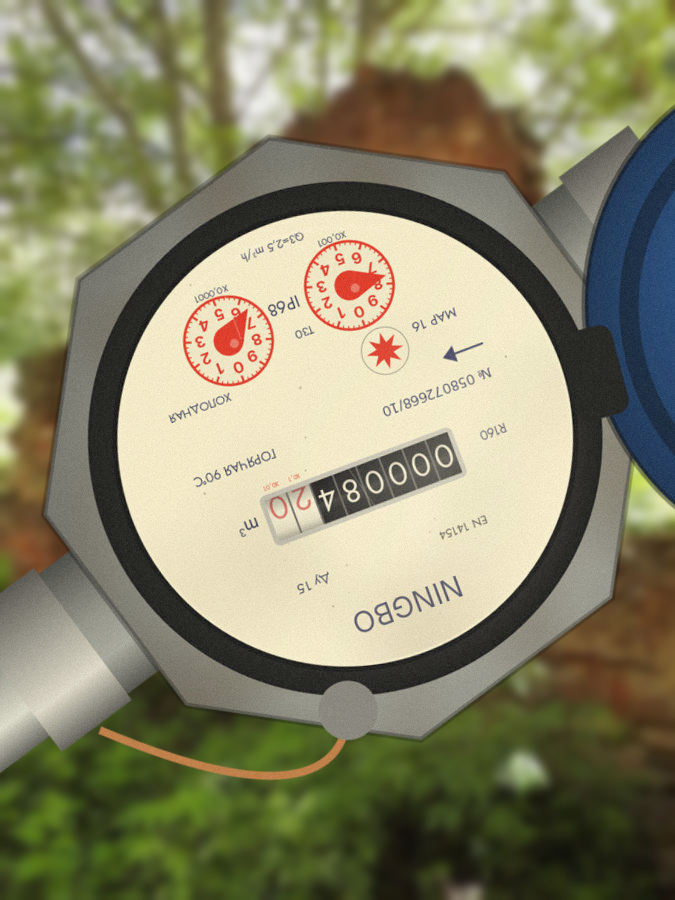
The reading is 84.1976 m³
